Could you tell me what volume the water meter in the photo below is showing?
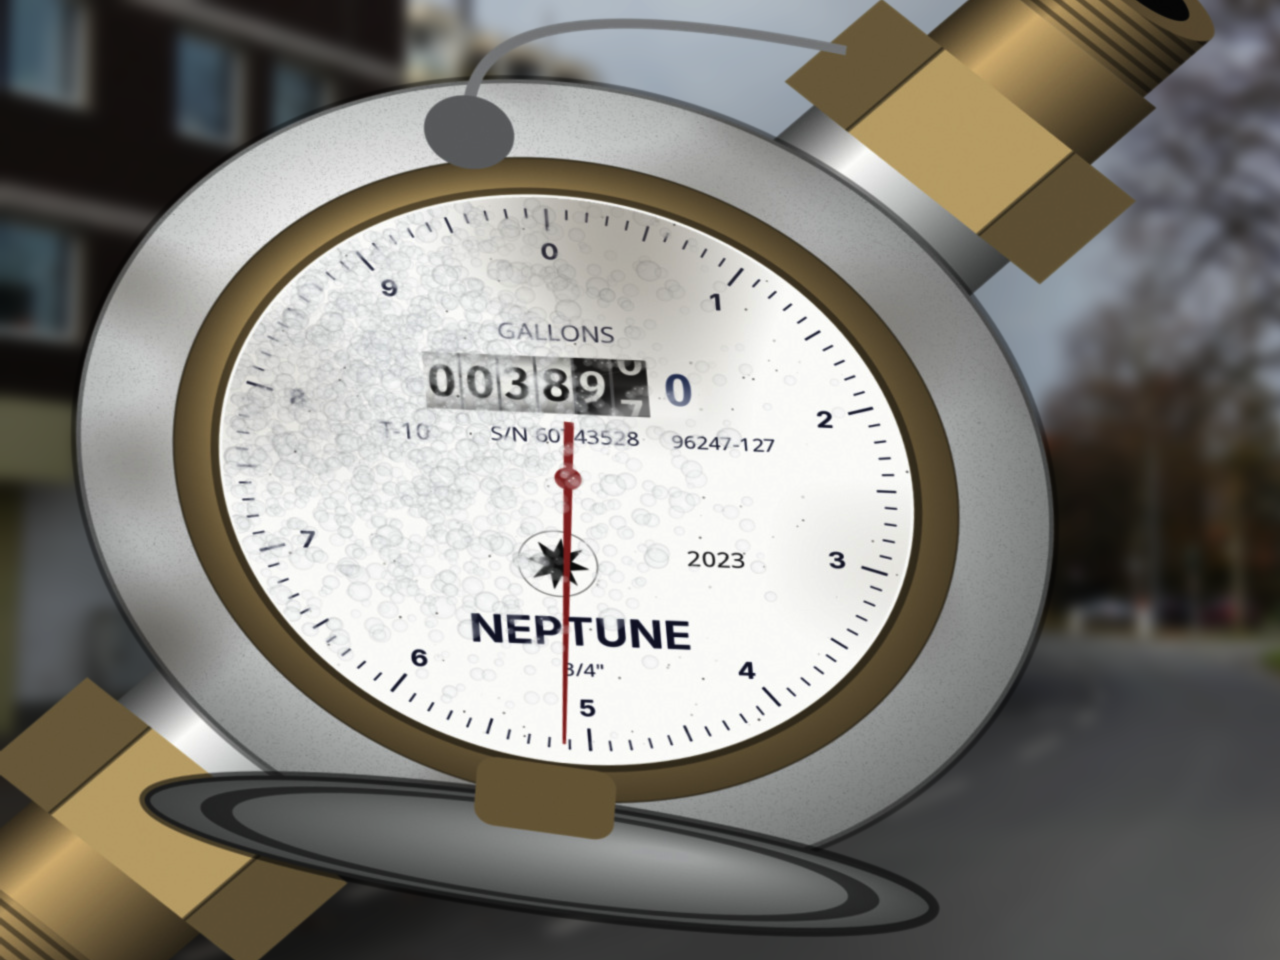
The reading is 38965.1 gal
